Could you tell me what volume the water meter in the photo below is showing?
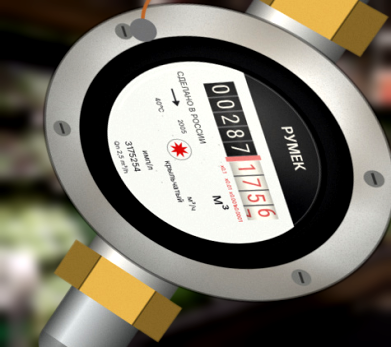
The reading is 287.1756 m³
